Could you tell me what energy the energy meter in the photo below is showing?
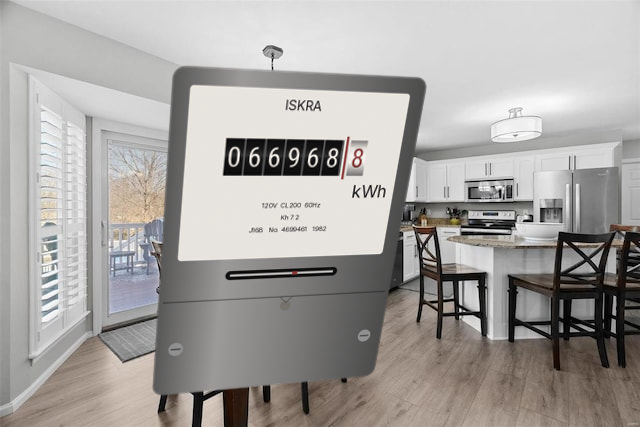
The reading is 66968.8 kWh
